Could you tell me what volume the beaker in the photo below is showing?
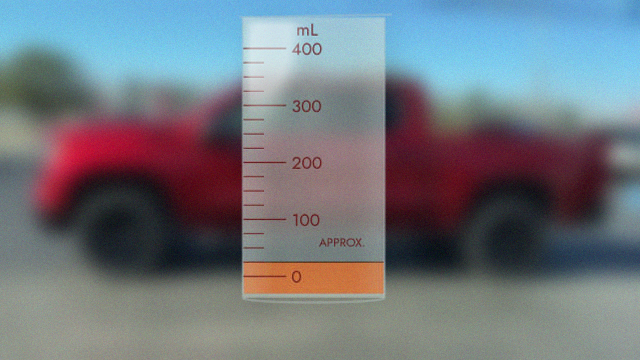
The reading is 25 mL
